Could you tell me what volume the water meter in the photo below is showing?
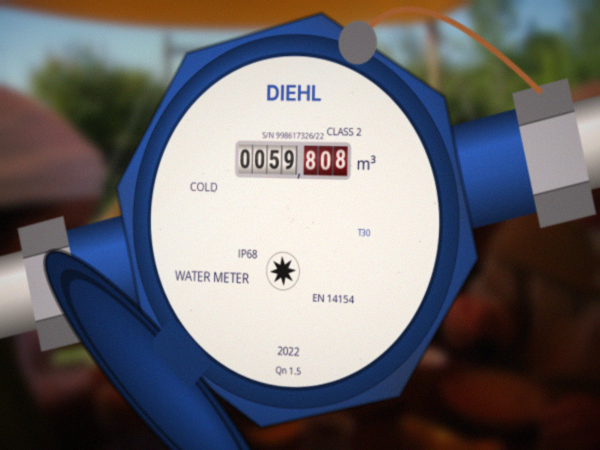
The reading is 59.808 m³
